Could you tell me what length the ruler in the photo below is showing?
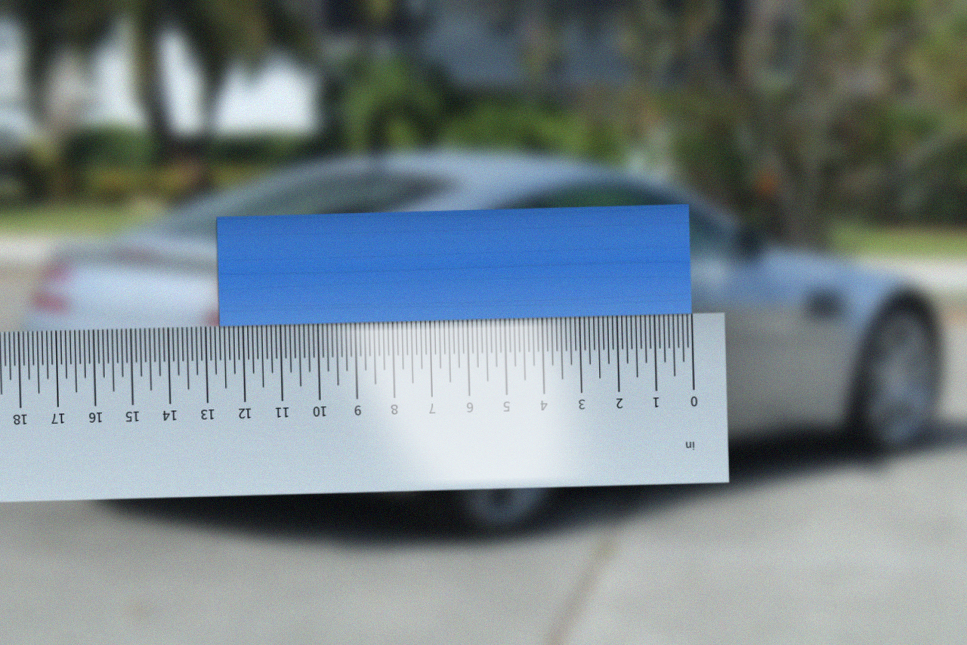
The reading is 12.625 in
